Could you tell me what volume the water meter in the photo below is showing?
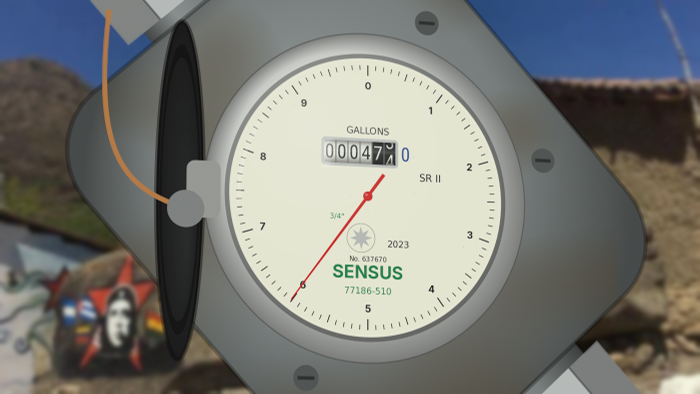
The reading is 4736.0 gal
